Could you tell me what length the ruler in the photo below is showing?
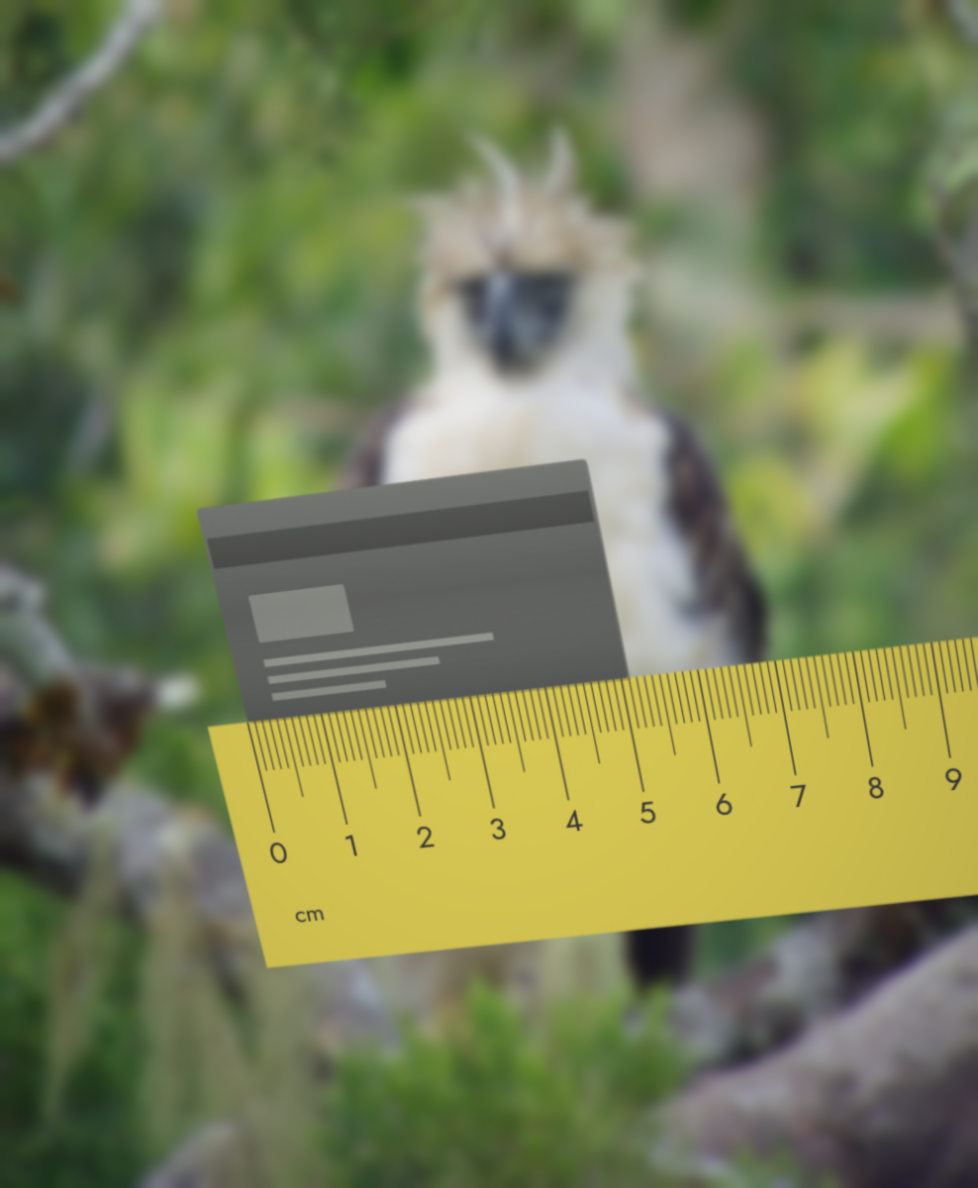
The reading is 5.1 cm
